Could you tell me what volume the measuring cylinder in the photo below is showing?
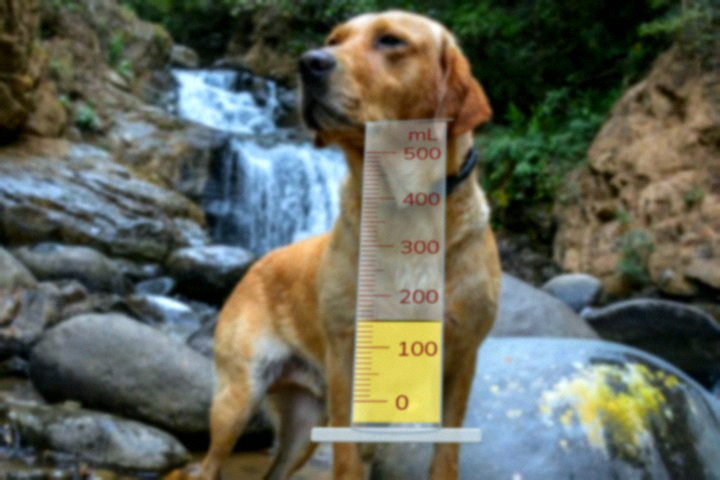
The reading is 150 mL
